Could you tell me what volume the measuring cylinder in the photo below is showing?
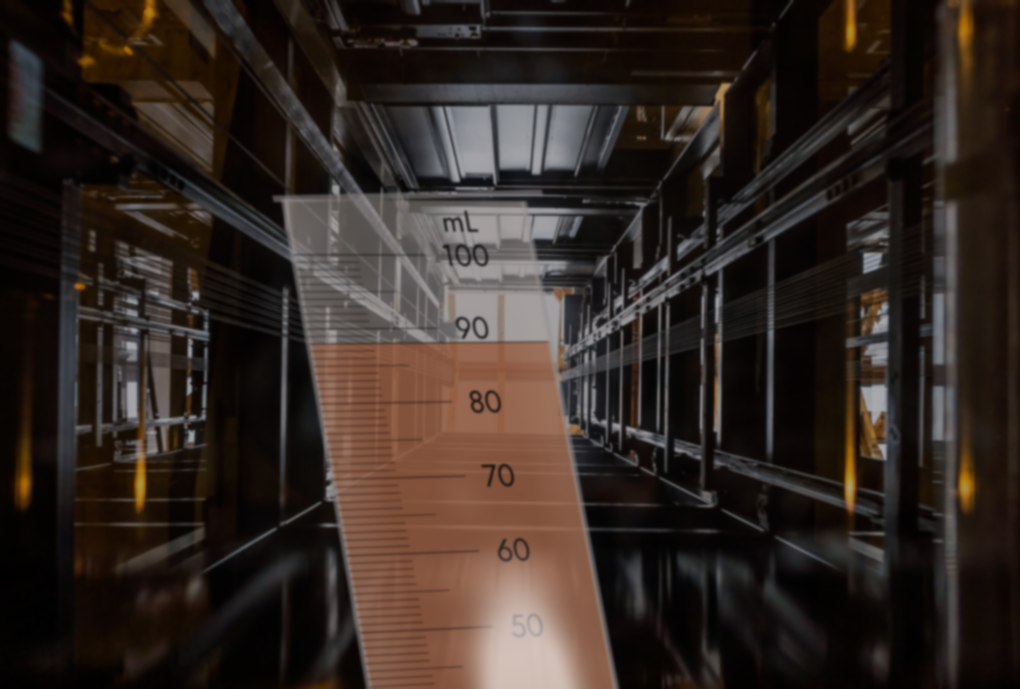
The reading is 88 mL
